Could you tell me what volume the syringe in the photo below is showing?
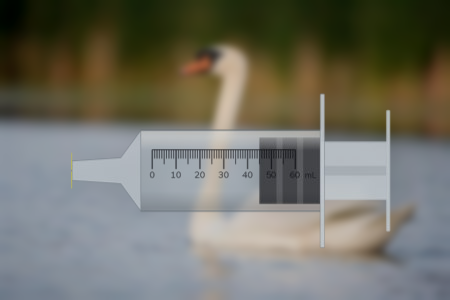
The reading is 45 mL
